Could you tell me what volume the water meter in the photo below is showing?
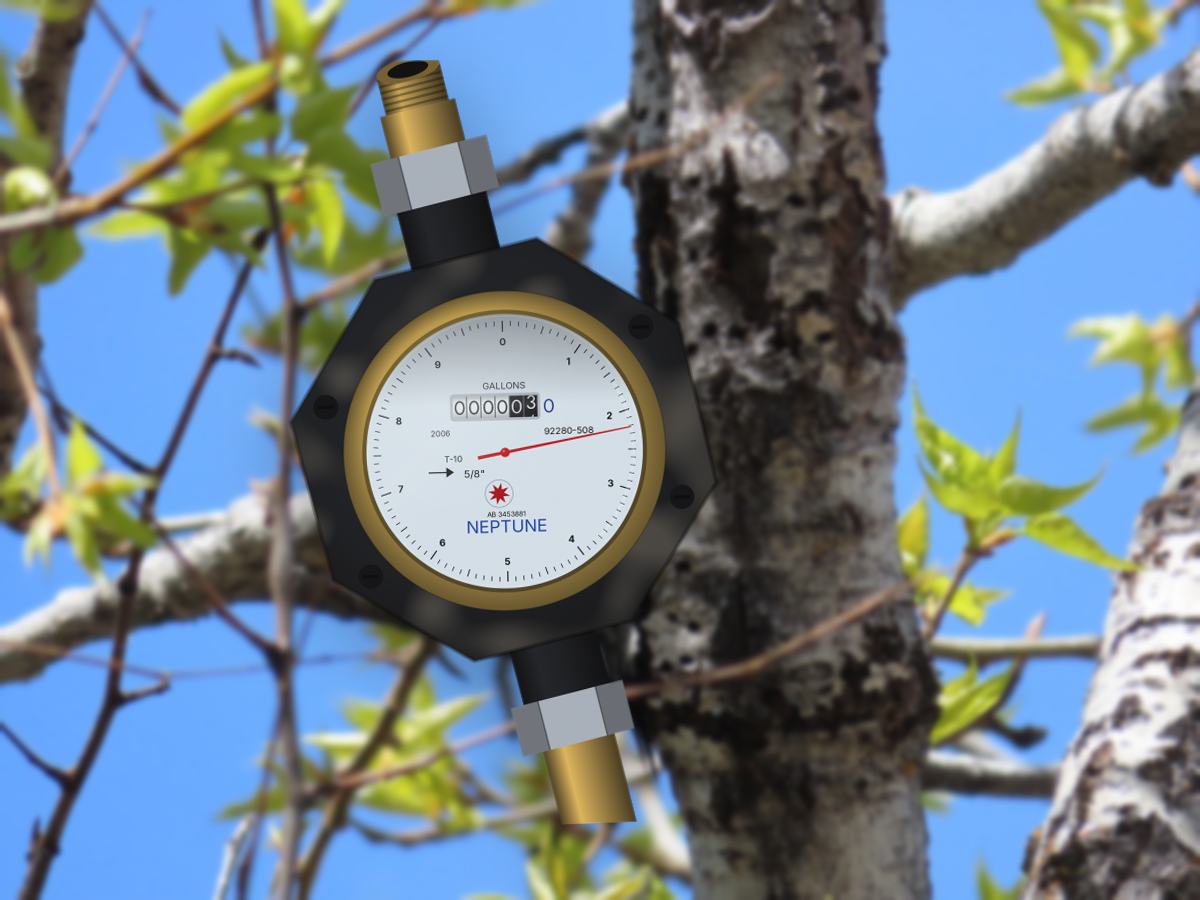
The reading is 32.2 gal
